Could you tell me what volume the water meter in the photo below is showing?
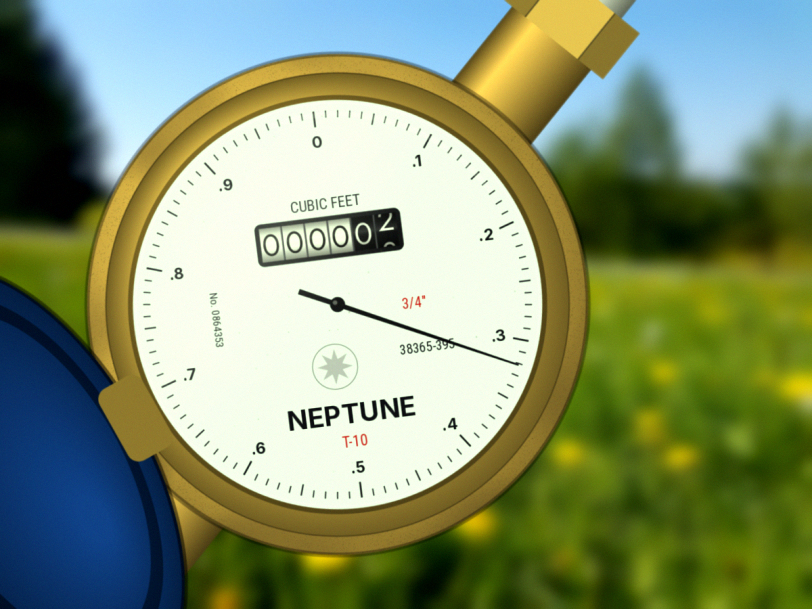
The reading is 2.32 ft³
